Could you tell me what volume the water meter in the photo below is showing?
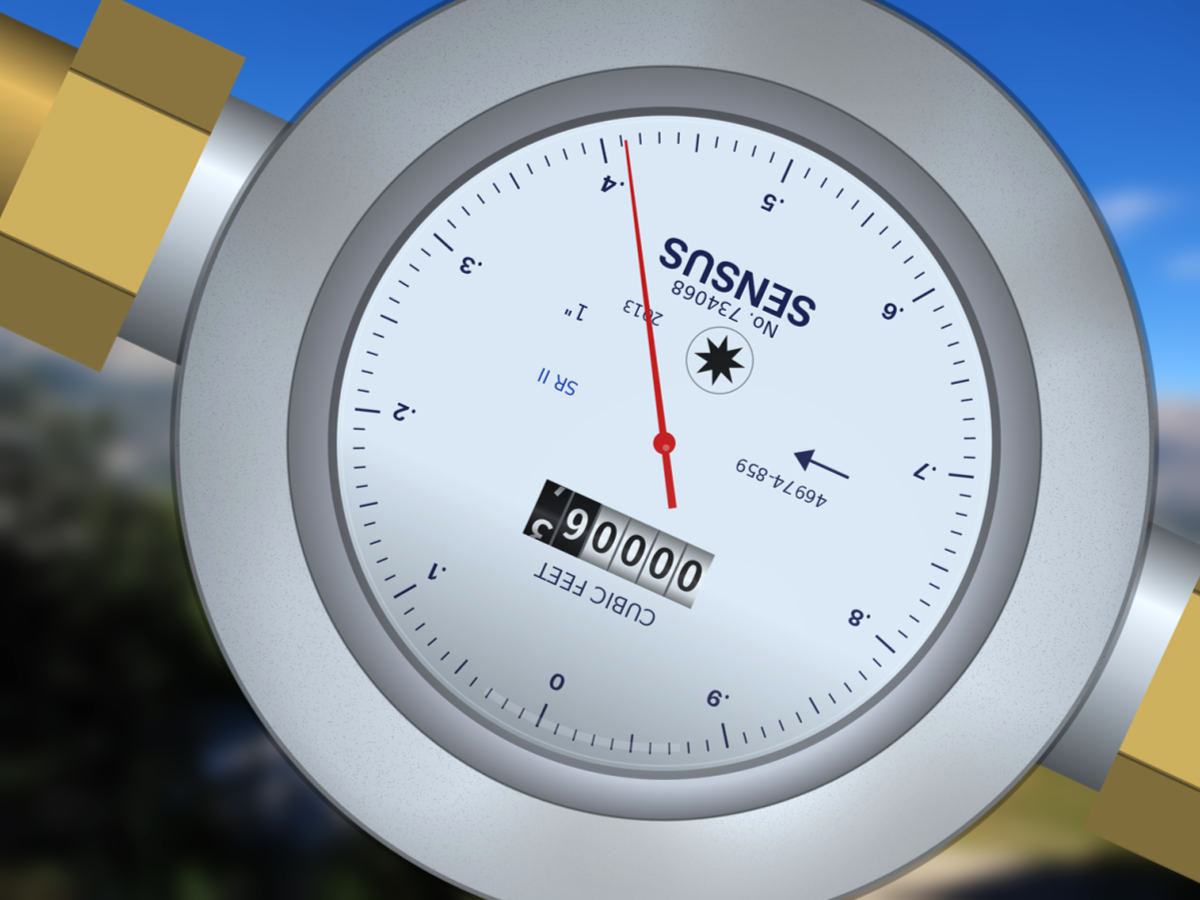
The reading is 63.41 ft³
